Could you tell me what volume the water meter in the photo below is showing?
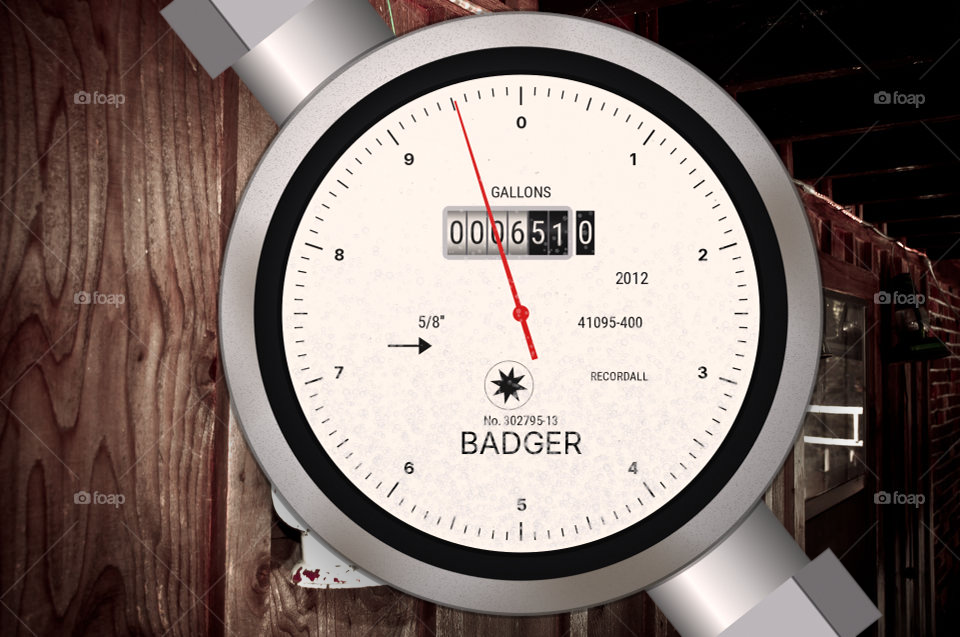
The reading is 6509.5 gal
